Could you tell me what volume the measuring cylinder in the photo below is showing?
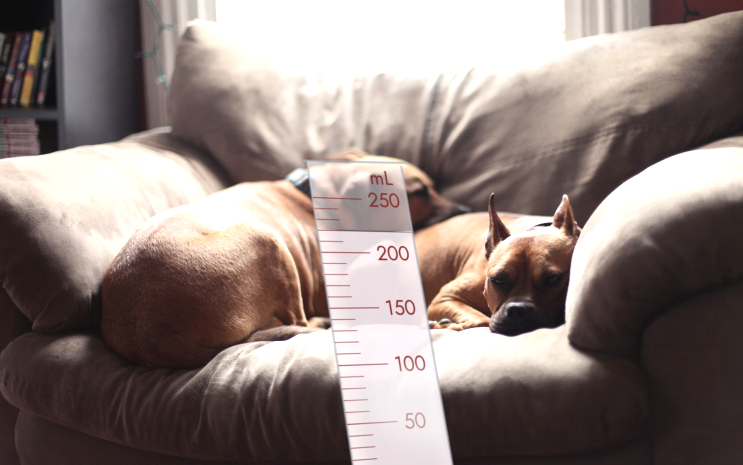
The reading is 220 mL
